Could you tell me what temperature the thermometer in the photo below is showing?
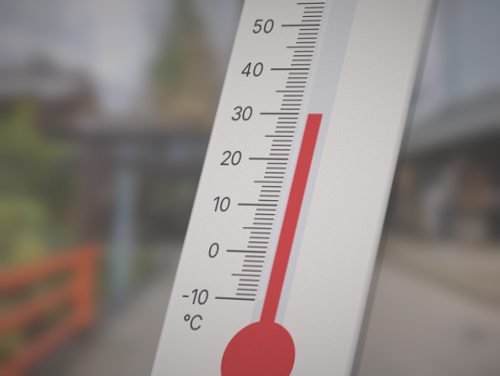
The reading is 30 °C
